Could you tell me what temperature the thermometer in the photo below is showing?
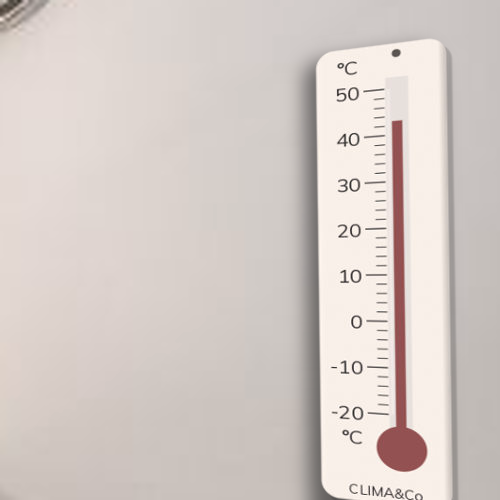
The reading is 43 °C
